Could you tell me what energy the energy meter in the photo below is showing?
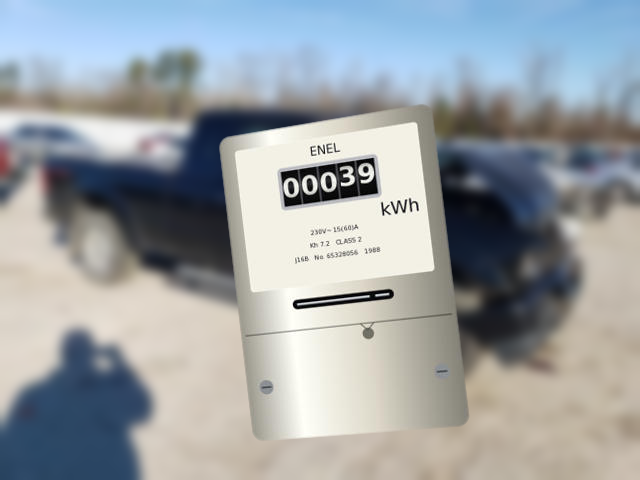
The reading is 39 kWh
